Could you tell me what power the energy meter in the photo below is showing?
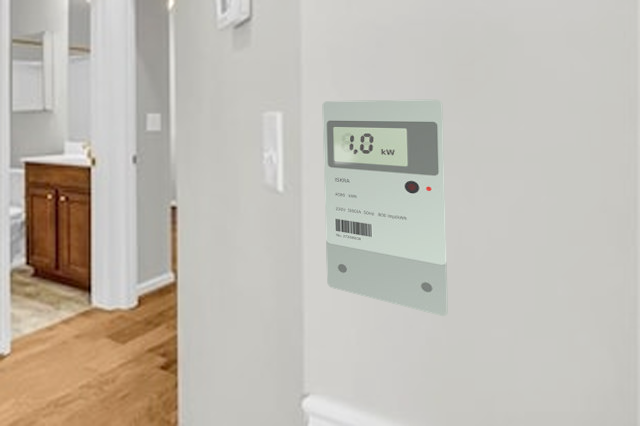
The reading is 1.0 kW
